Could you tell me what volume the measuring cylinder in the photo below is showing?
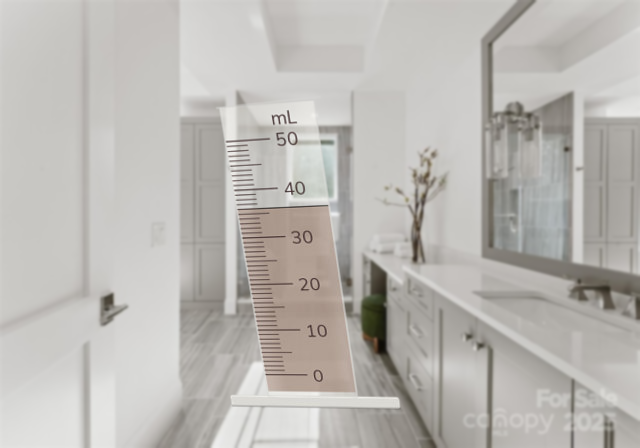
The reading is 36 mL
